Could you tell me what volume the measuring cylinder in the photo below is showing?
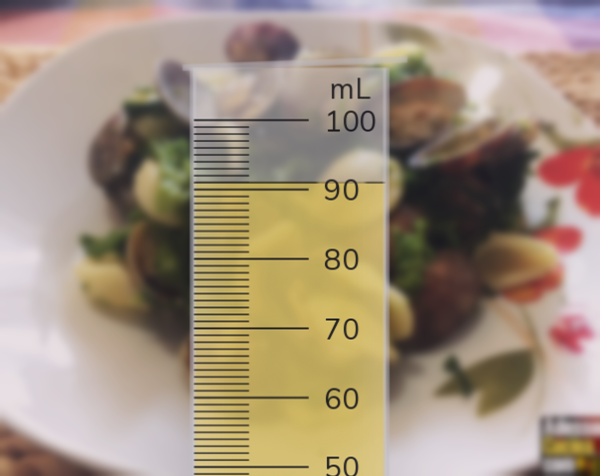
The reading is 91 mL
